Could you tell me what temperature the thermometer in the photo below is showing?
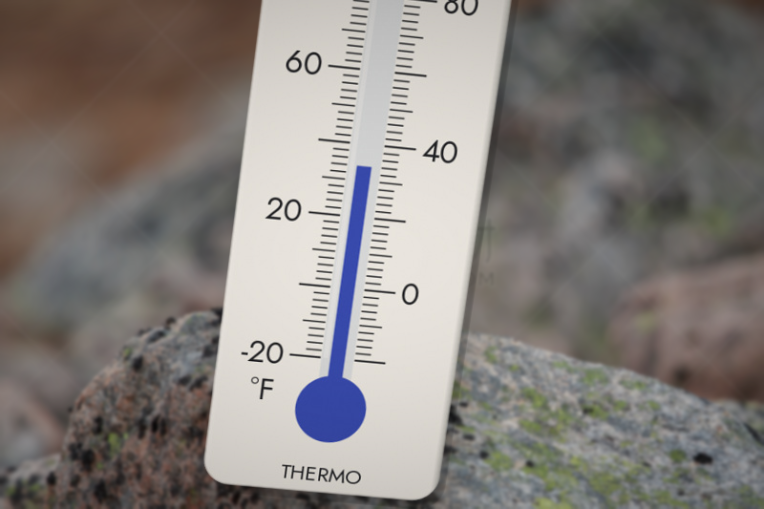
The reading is 34 °F
